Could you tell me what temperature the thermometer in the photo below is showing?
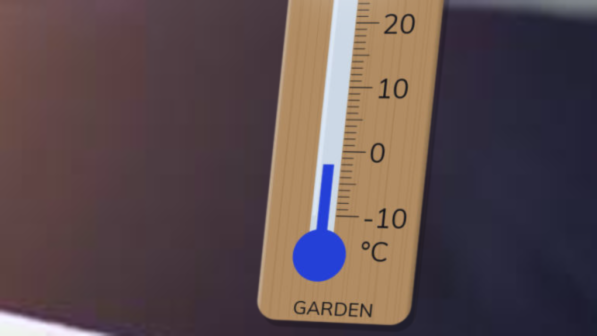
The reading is -2 °C
